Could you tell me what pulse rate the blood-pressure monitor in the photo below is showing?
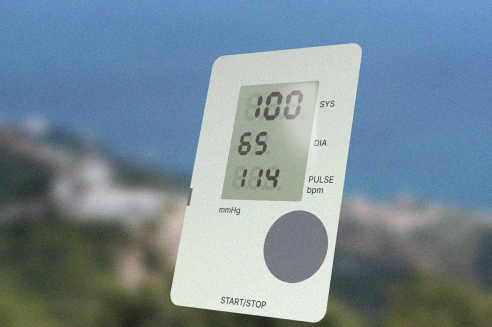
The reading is 114 bpm
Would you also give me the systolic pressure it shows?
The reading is 100 mmHg
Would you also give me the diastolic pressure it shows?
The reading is 65 mmHg
